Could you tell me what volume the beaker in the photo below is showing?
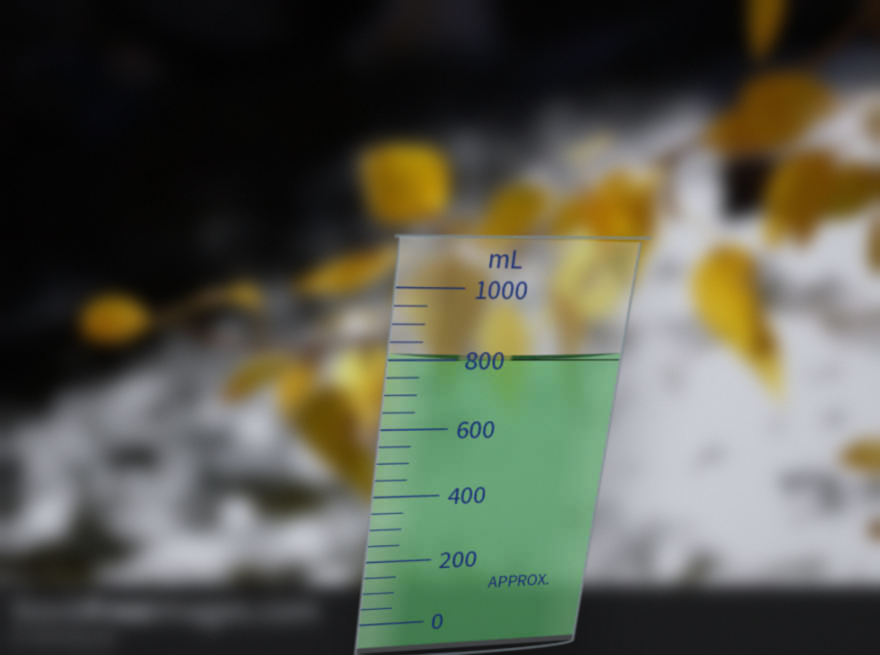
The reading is 800 mL
